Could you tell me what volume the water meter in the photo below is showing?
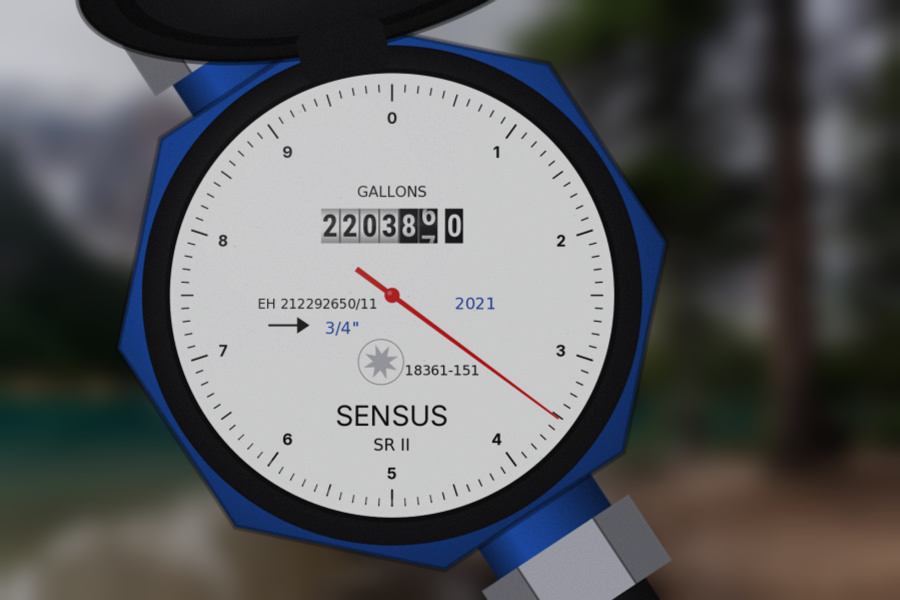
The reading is 2203863.5 gal
